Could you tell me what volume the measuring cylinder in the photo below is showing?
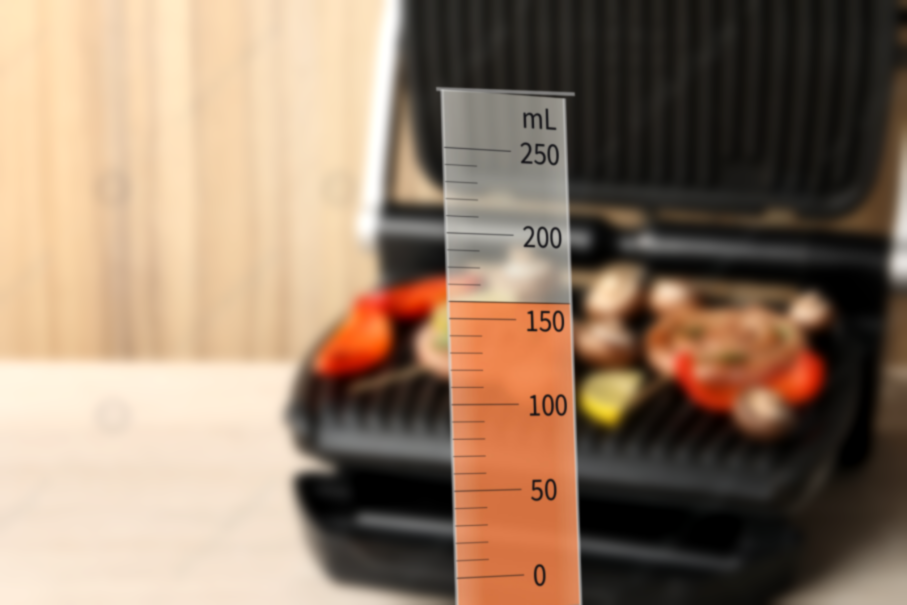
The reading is 160 mL
